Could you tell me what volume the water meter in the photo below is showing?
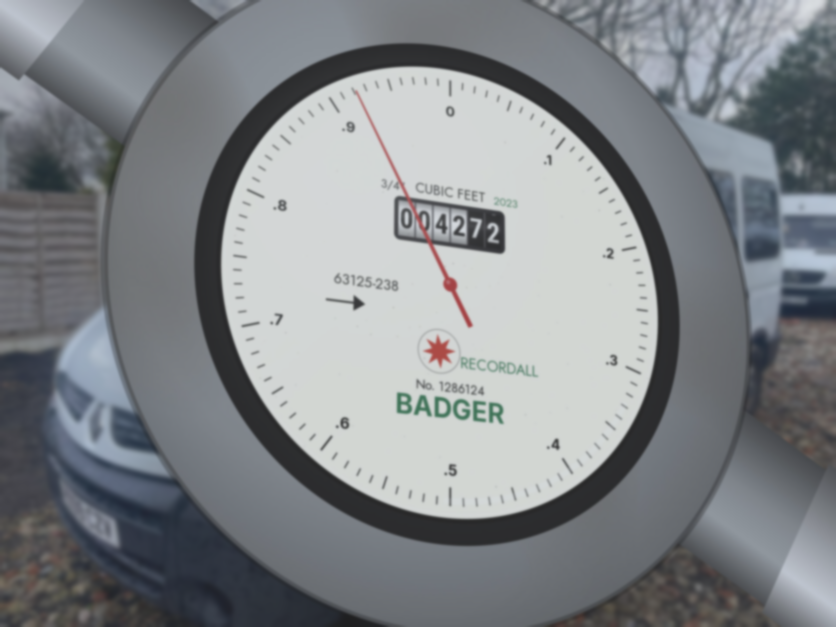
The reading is 4271.92 ft³
